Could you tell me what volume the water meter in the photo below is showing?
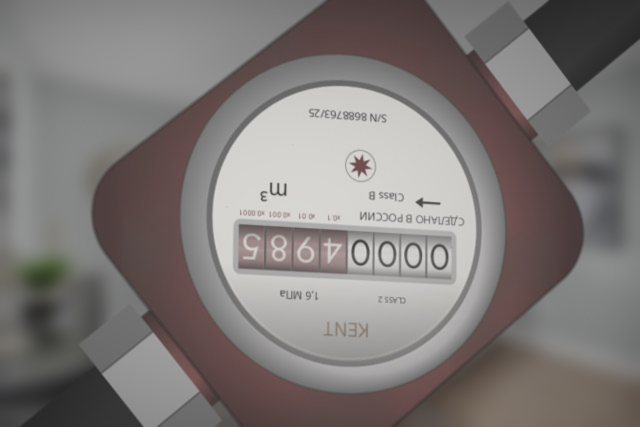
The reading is 0.4985 m³
